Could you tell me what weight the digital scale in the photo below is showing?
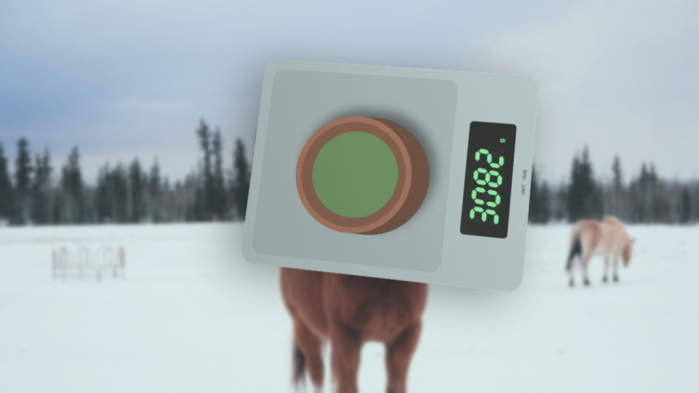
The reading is 3082 g
